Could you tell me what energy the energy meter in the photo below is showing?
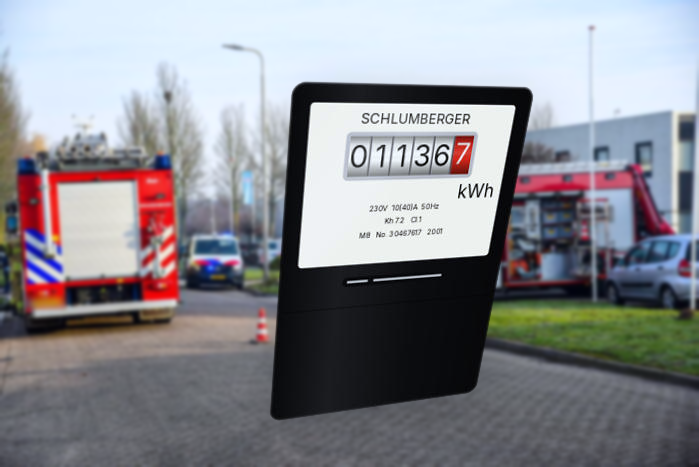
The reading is 1136.7 kWh
